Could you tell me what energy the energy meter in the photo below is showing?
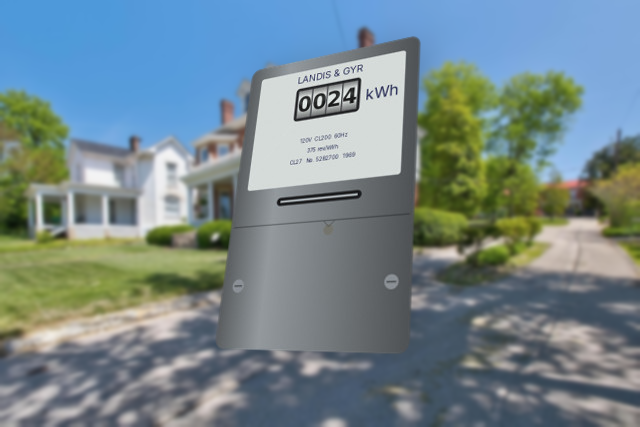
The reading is 24 kWh
